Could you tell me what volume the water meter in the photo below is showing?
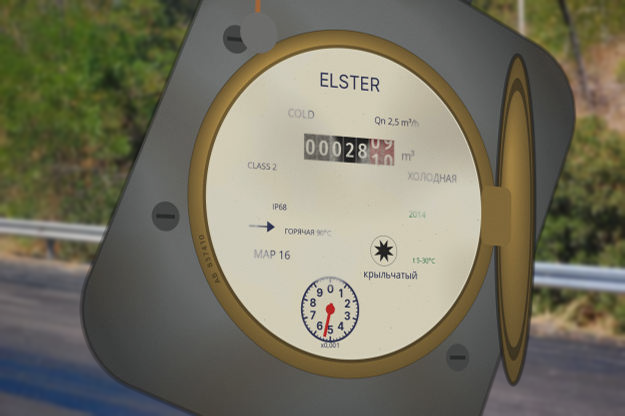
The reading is 28.095 m³
